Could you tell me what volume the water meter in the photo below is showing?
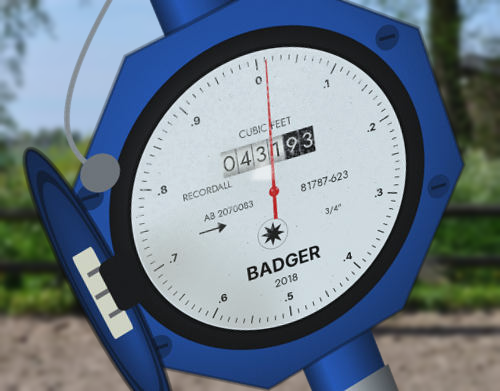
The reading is 43193.01 ft³
